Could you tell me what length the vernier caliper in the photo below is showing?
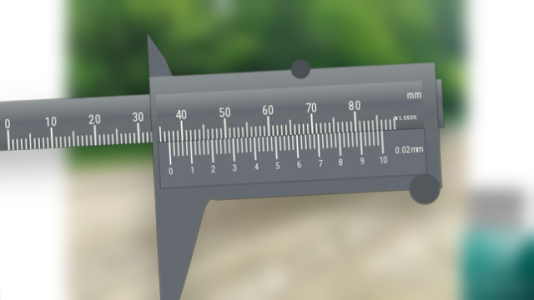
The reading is 37.0 mm
